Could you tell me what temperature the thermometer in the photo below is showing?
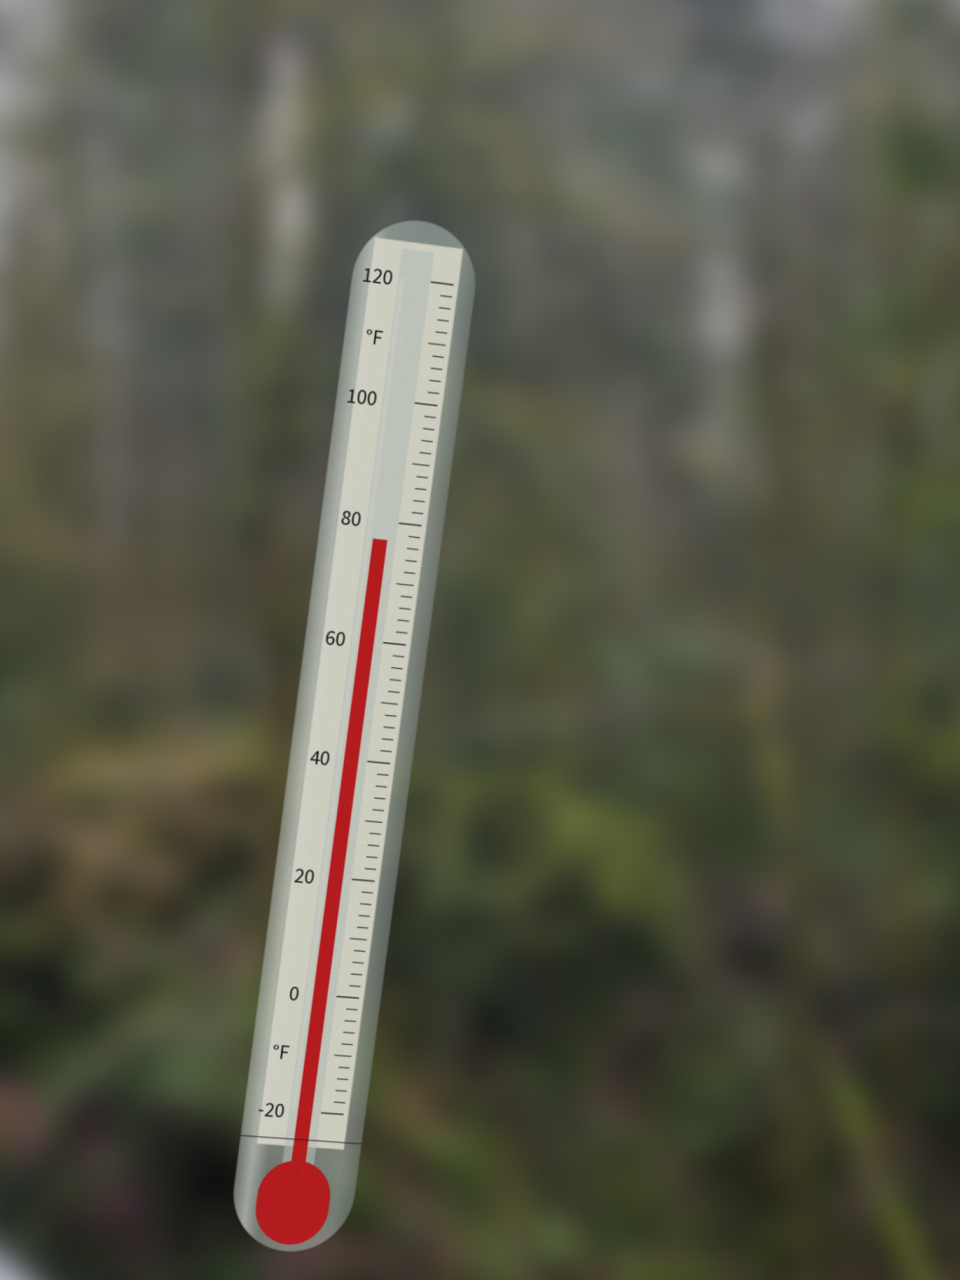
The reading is 77 °F
